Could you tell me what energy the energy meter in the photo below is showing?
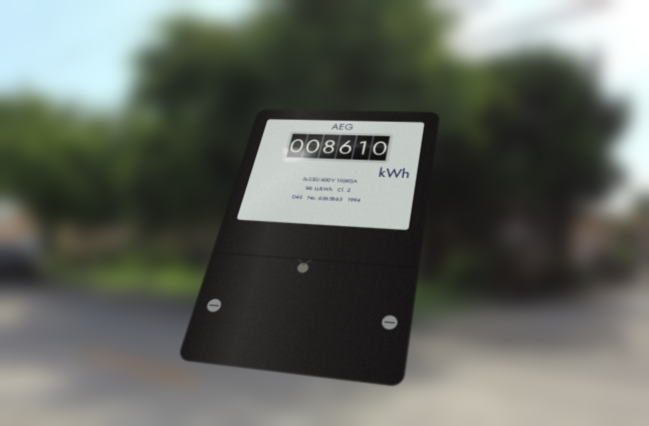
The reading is 8610 kWh
